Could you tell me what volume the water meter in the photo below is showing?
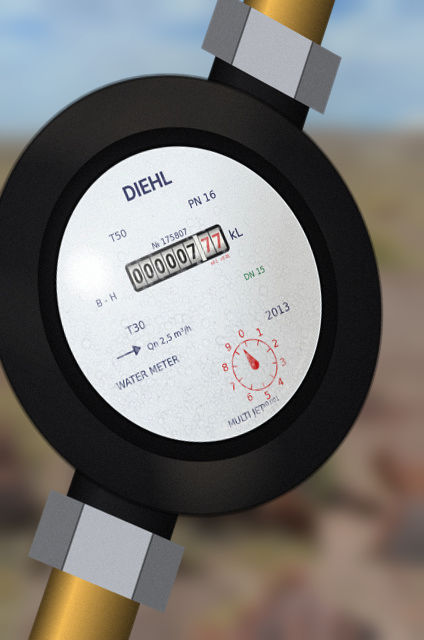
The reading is 7.769 kL
